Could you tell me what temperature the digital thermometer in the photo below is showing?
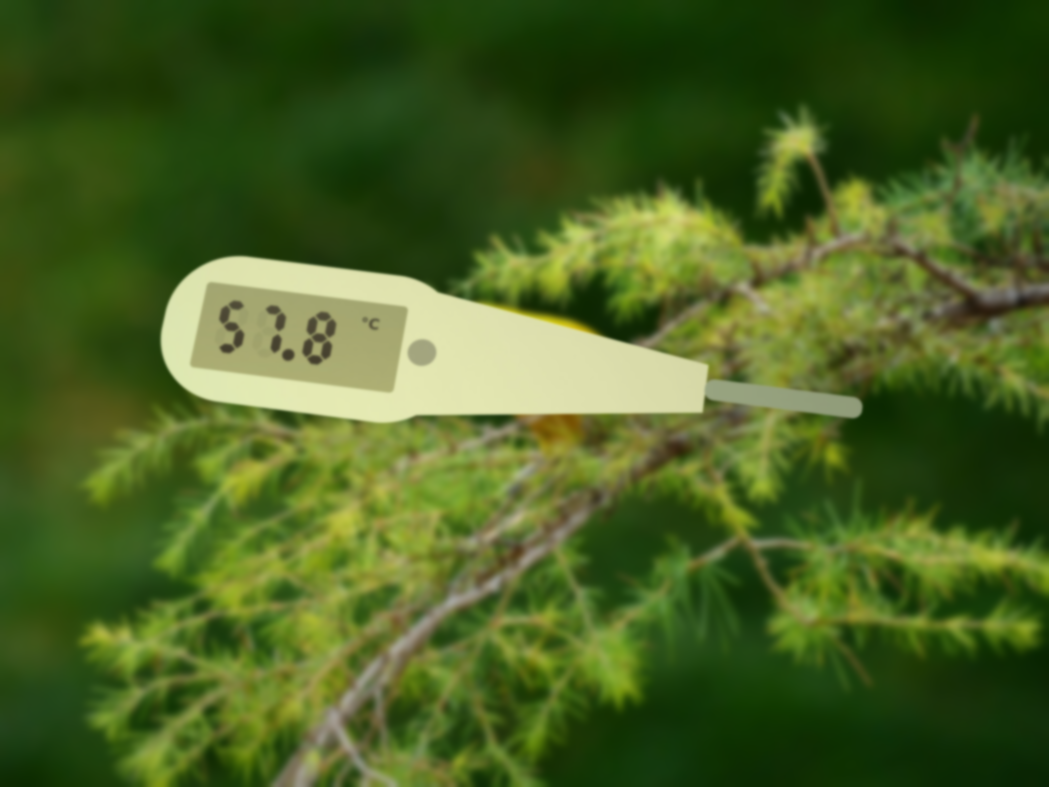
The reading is 57.8 °C
